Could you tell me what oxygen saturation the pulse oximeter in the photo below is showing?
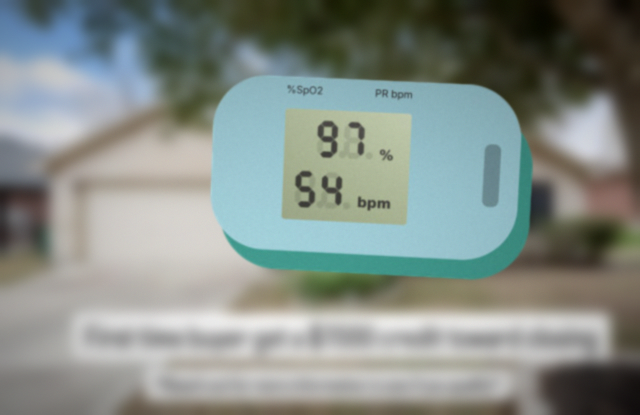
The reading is 97 %
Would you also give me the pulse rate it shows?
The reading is 54 bpm
